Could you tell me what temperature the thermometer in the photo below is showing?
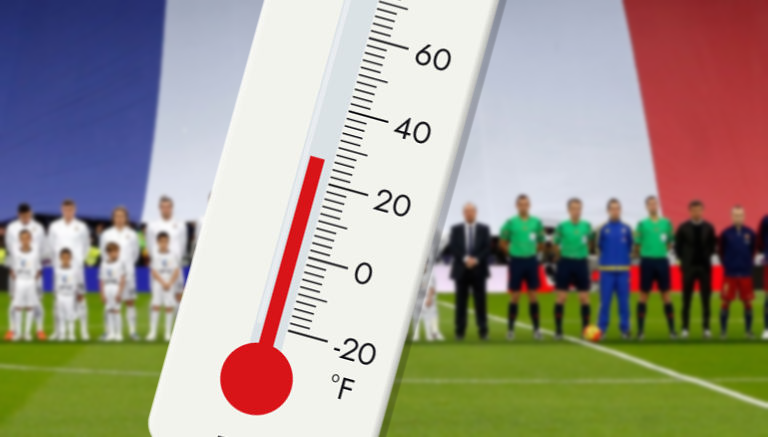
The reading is 26 °F
